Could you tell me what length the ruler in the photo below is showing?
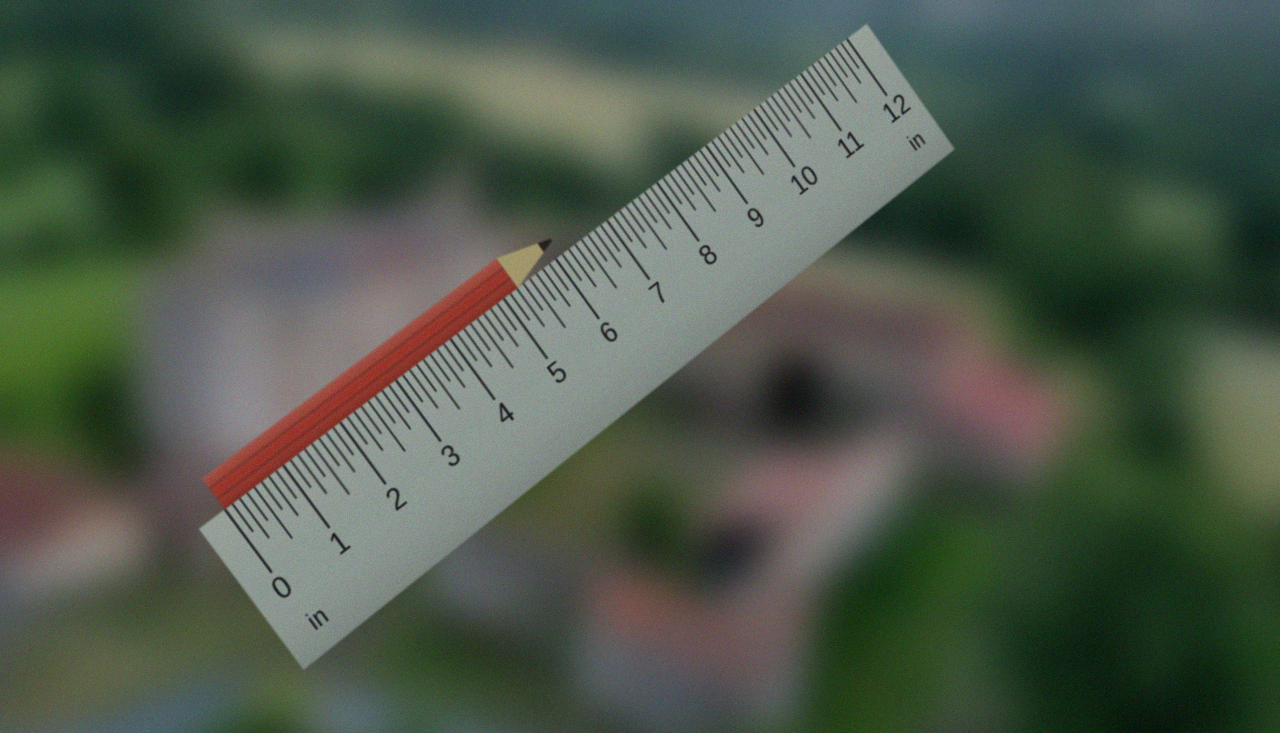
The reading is 6.125 in
